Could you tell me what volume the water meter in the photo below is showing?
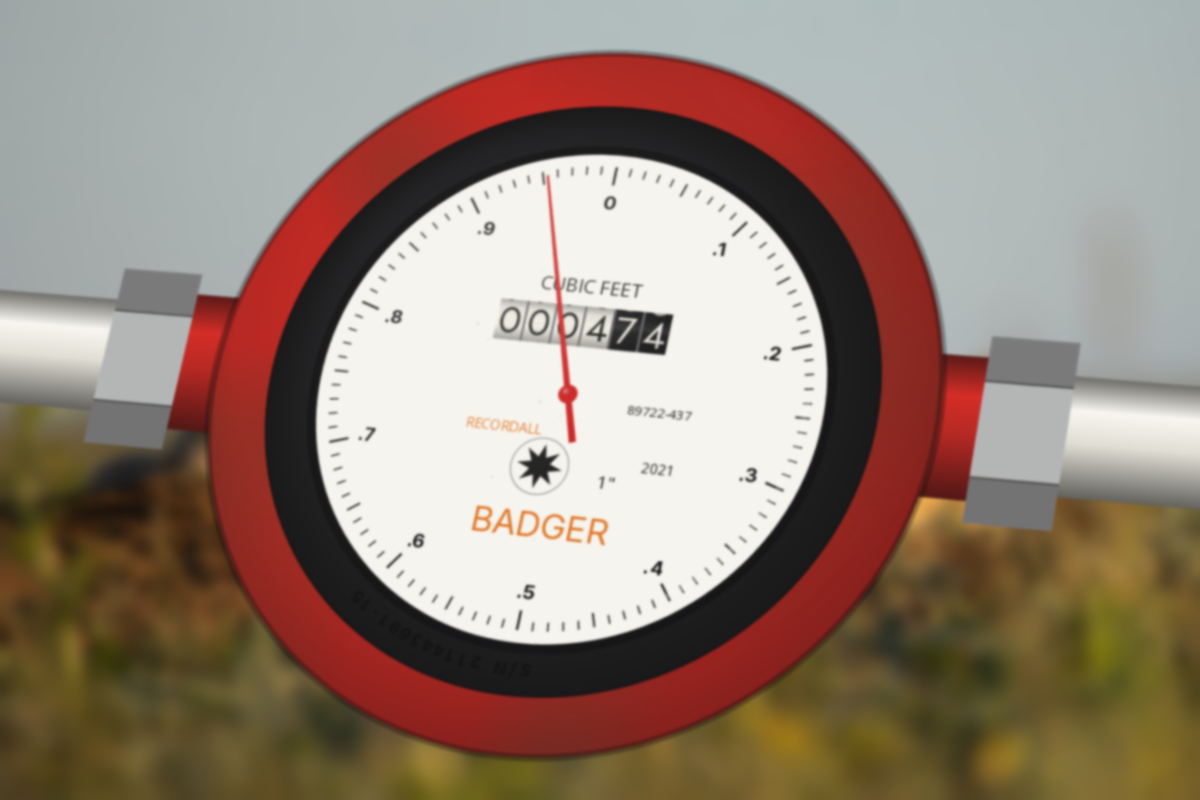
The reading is 473.95 ft³
